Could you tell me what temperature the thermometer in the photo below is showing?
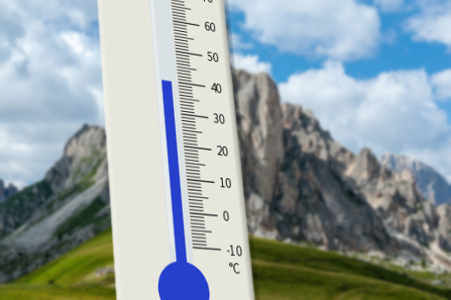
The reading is 40 °C
